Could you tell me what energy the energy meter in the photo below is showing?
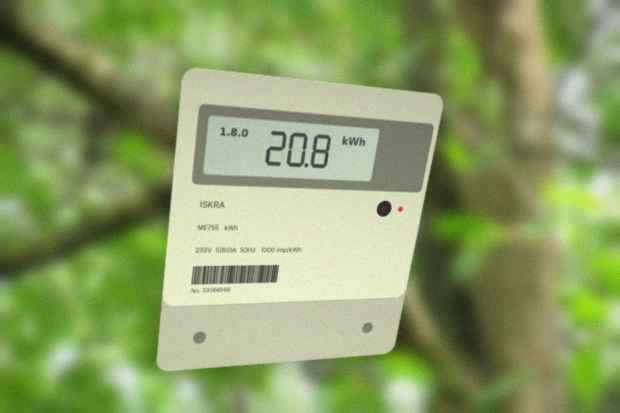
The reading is 20.8 kWh
